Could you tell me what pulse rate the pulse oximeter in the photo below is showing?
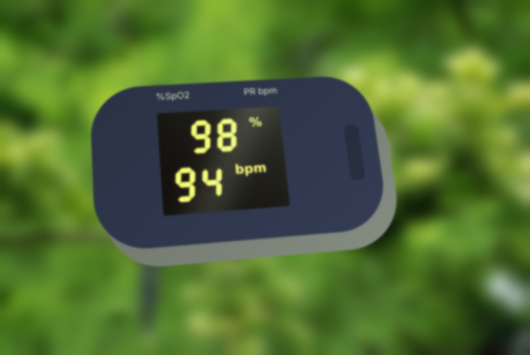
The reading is 94 bpm
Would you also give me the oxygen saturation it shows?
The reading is 98 %
